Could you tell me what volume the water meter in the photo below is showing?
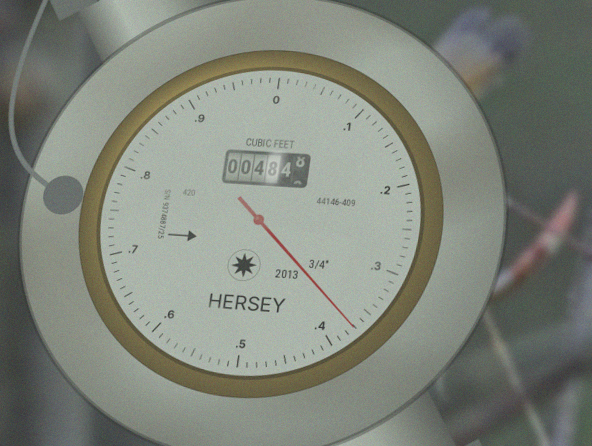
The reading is 4848.37 ft³
